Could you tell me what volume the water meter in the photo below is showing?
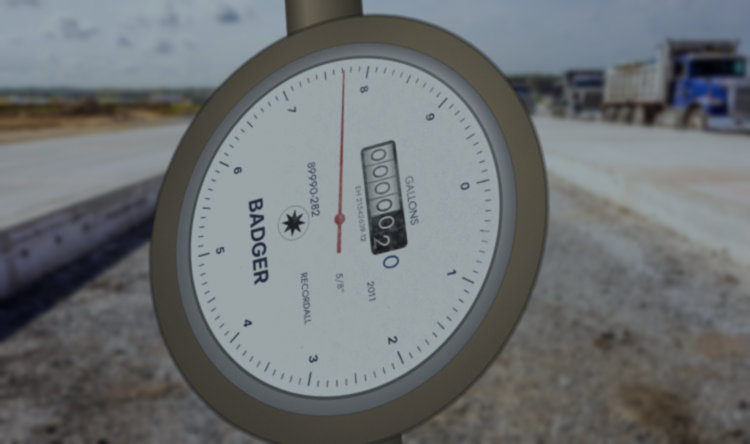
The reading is 17.7 gal
